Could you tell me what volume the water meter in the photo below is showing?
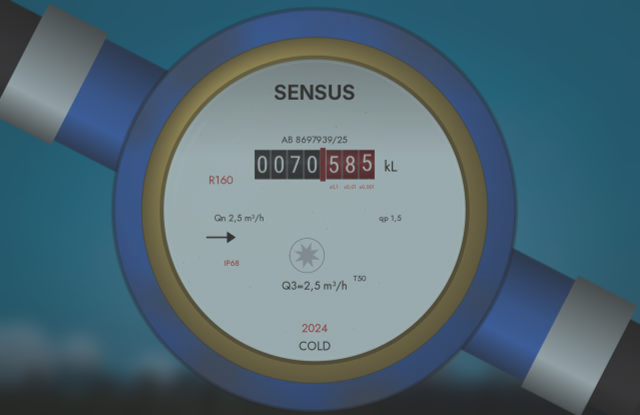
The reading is 70.585 kL
